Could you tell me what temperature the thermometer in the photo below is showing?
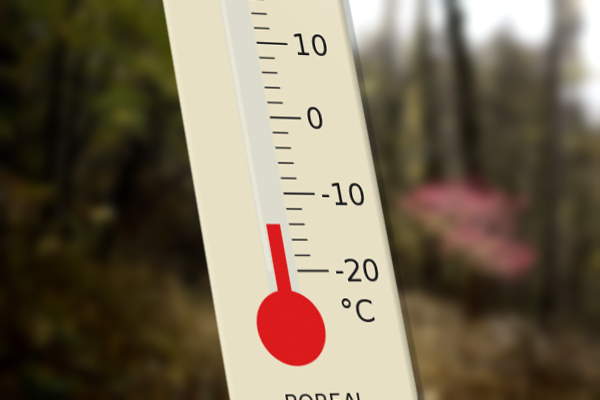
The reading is -14 °C
